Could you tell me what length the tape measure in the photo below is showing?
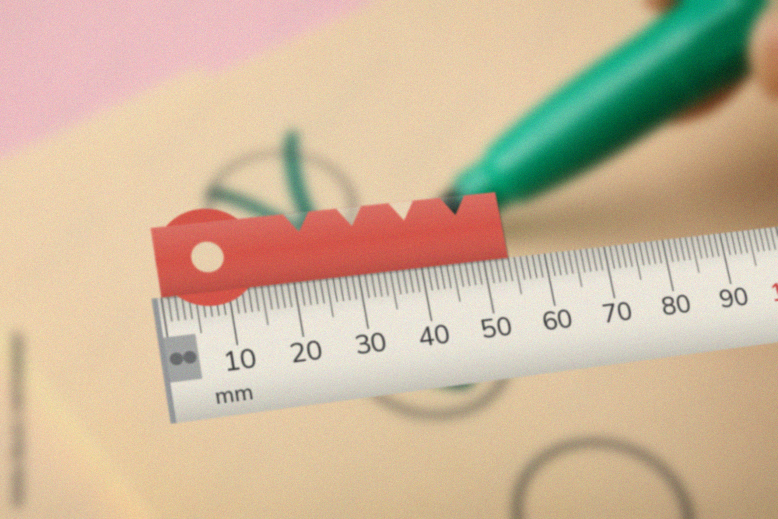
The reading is 54 mm
